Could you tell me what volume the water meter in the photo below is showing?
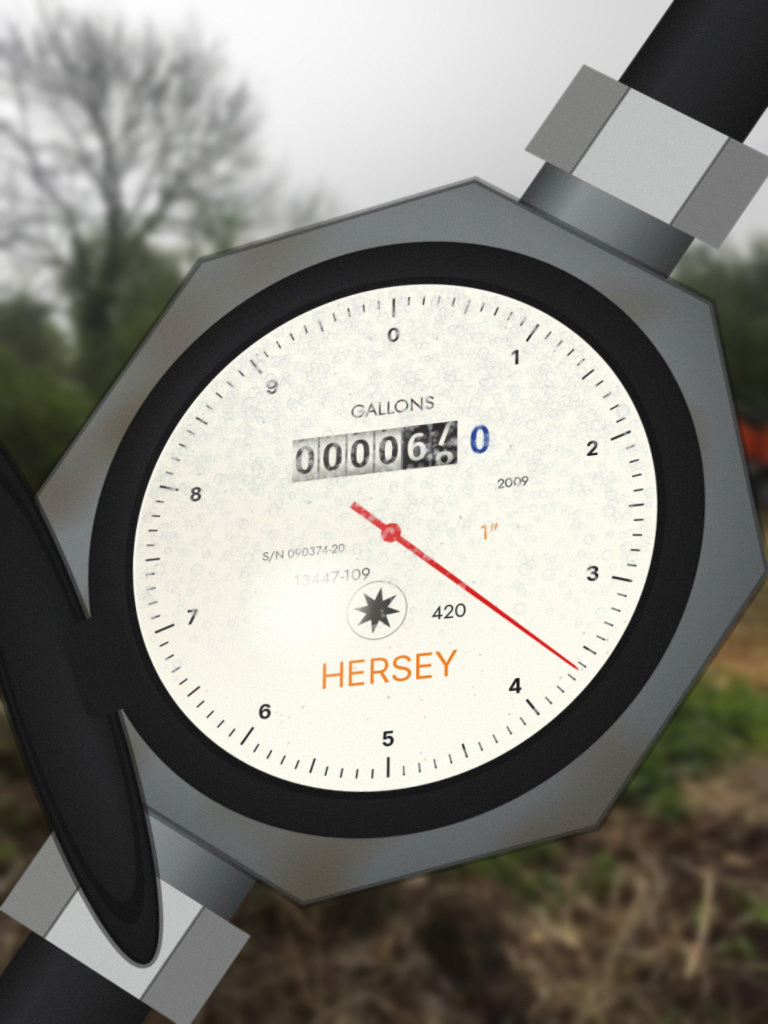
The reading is 673.6 gal
